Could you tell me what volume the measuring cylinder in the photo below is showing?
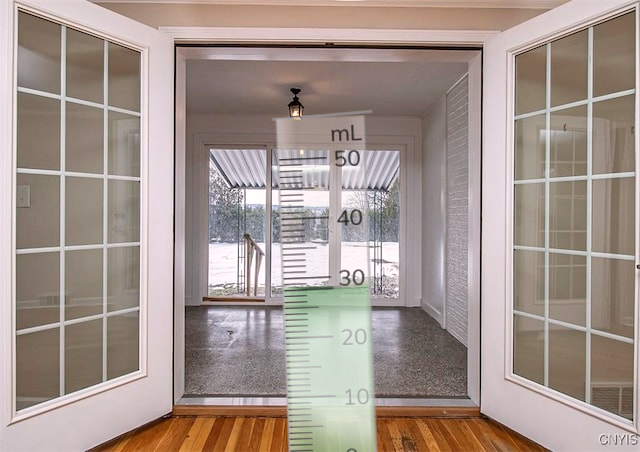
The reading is 28 mL
